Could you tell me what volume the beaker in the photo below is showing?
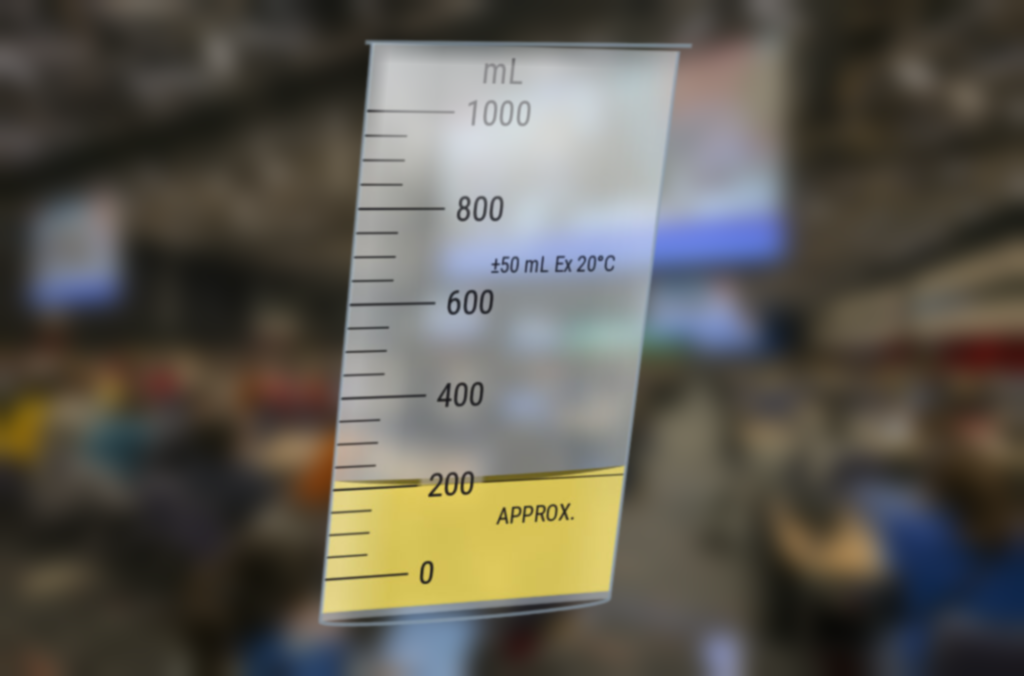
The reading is 200 mL
